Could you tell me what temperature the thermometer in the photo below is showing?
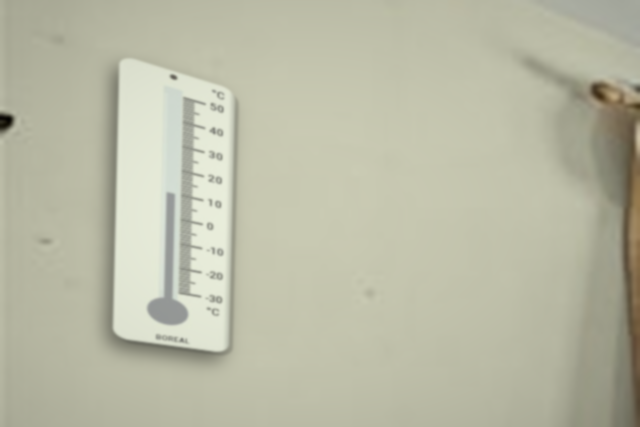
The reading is 10 °C
